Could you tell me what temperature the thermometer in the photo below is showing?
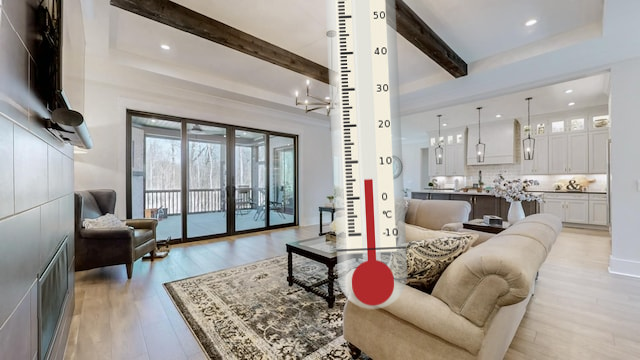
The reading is 5 °C
